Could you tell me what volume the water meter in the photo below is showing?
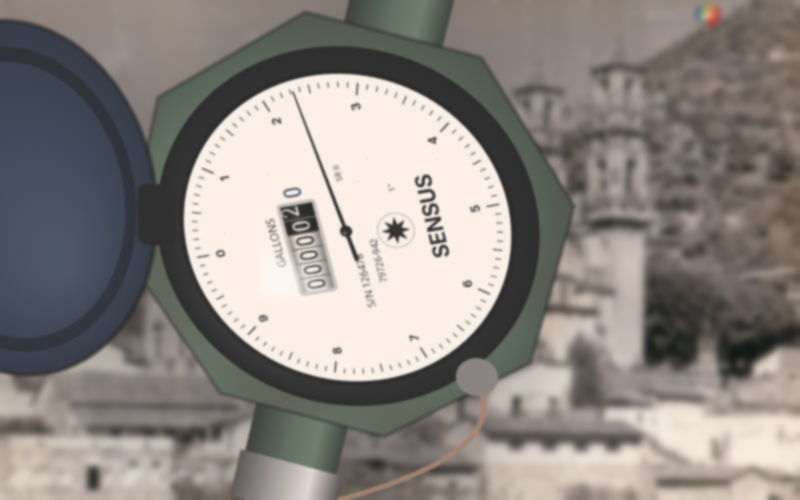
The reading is 22.3 gal
